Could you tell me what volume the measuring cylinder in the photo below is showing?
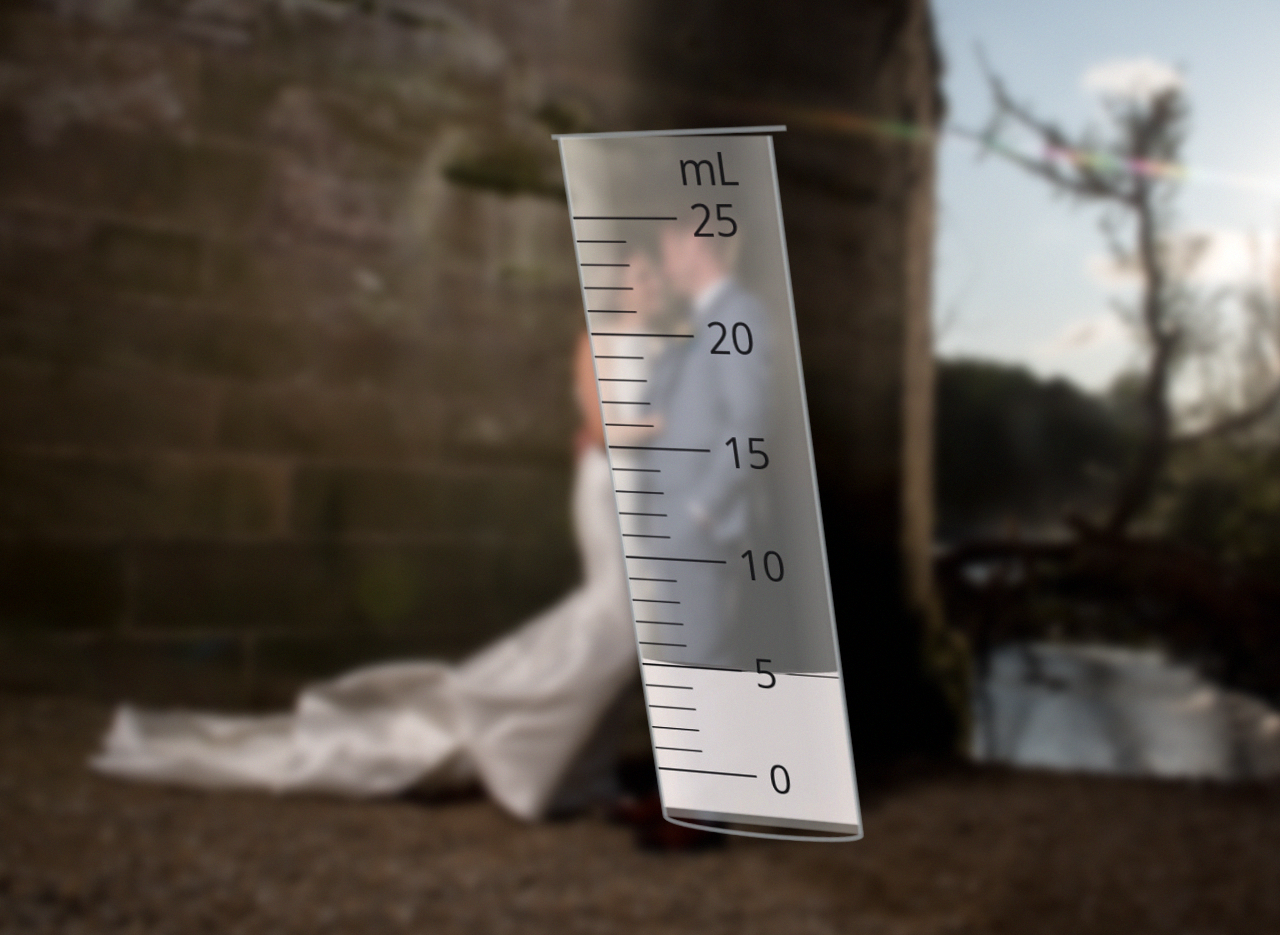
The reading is 5 mL
